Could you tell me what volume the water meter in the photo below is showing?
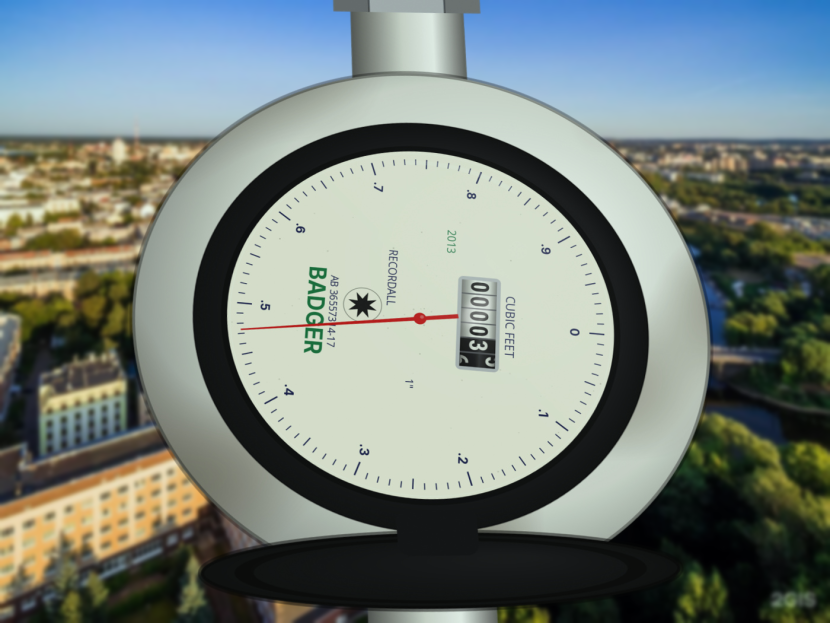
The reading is 35.47 ft³
